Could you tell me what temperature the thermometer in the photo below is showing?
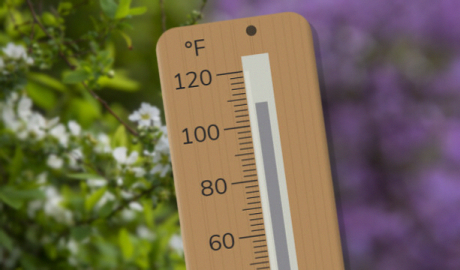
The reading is 108 °F
